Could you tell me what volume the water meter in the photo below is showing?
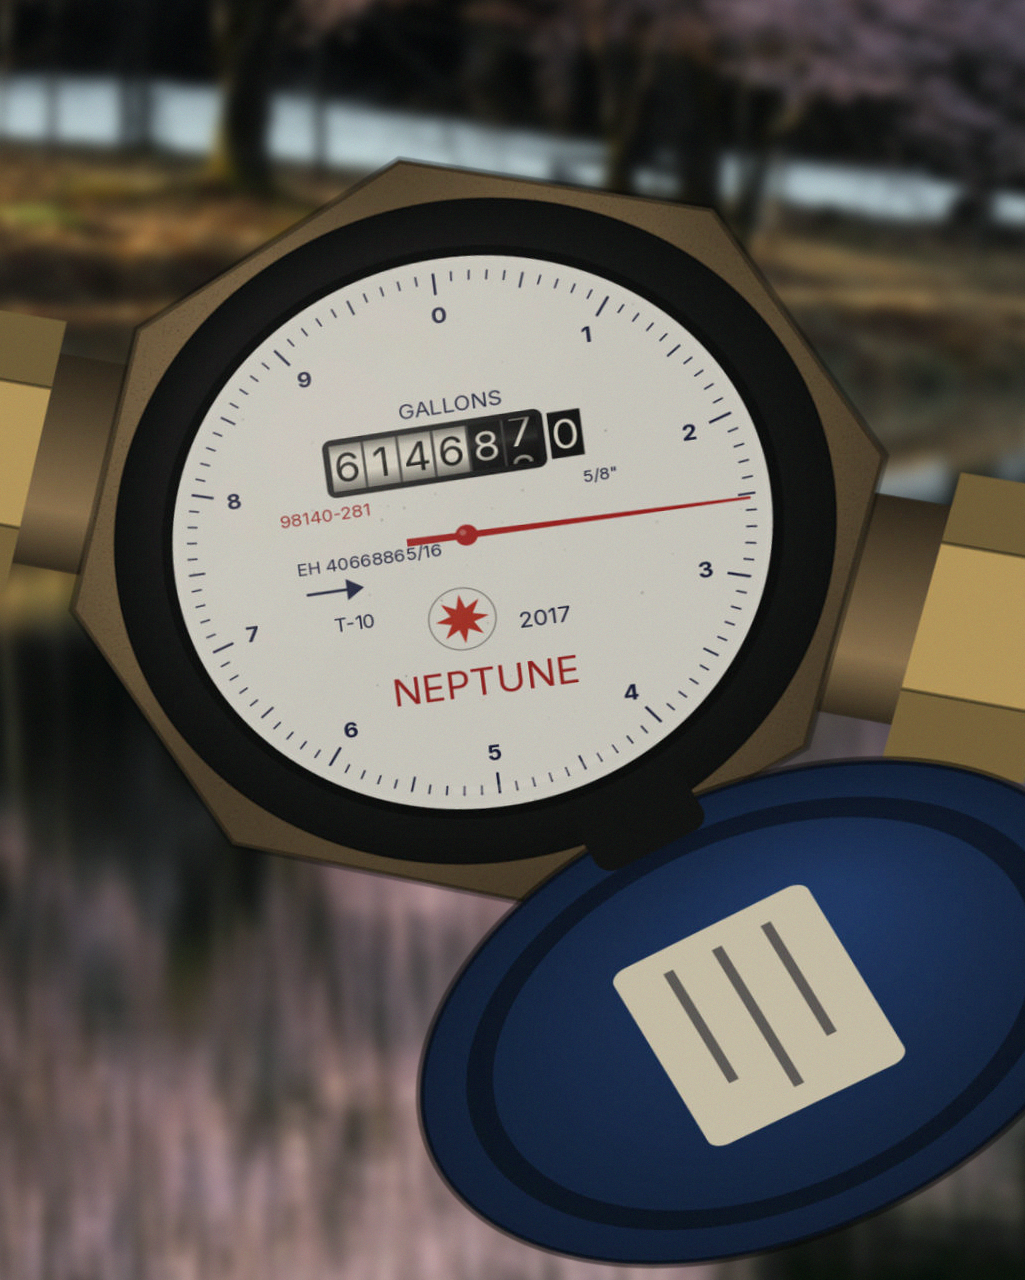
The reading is 6146872.5 gal
